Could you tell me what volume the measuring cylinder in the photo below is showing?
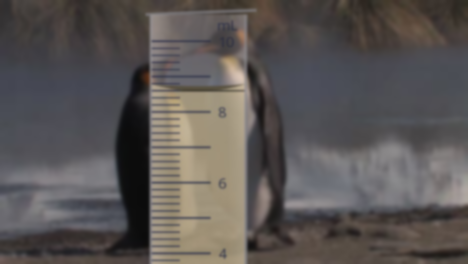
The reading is 8.6 mL
